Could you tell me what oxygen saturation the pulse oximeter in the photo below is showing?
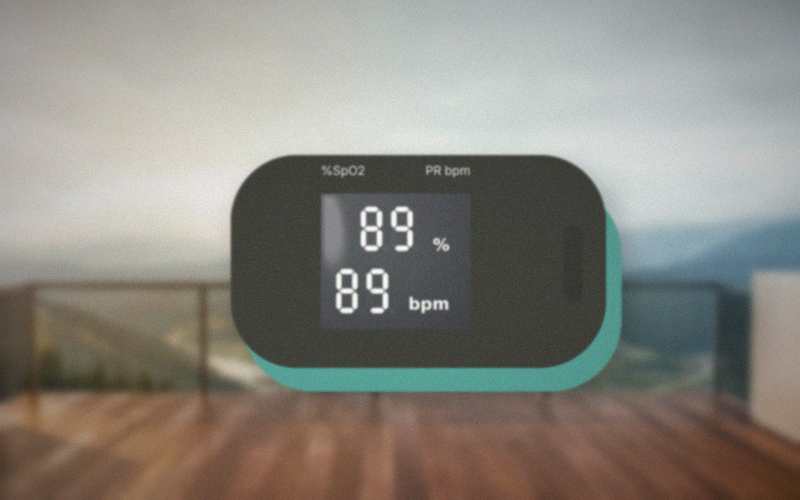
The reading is 89 %
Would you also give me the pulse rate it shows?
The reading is 89 bpm
